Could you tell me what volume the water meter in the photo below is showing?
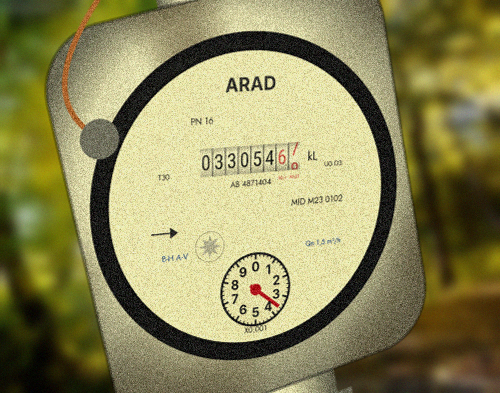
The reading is 33054.673 kL
